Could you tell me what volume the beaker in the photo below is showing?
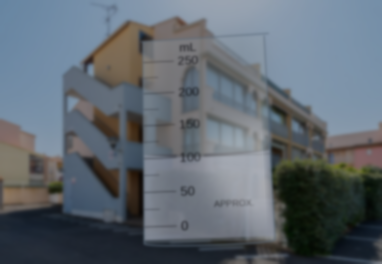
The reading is 100 mL
